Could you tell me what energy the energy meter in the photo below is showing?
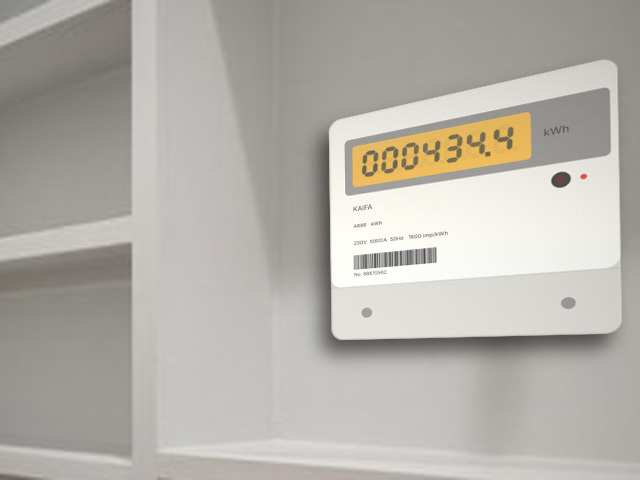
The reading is 434.4 kWh
